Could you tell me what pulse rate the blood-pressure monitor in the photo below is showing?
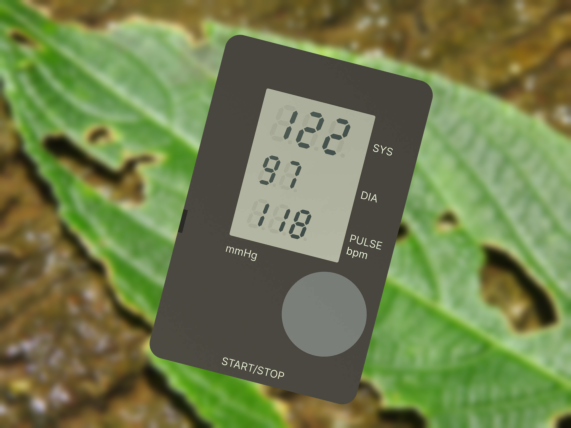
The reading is 118 bpm
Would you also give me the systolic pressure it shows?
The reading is 122 mmHg
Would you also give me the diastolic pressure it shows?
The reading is 97 mmHg
